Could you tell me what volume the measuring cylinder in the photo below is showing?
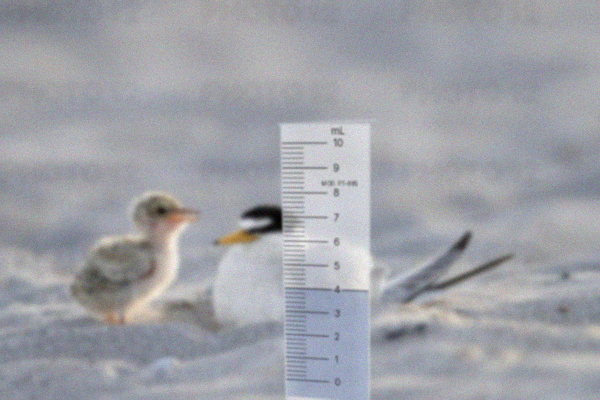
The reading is 4 mL
